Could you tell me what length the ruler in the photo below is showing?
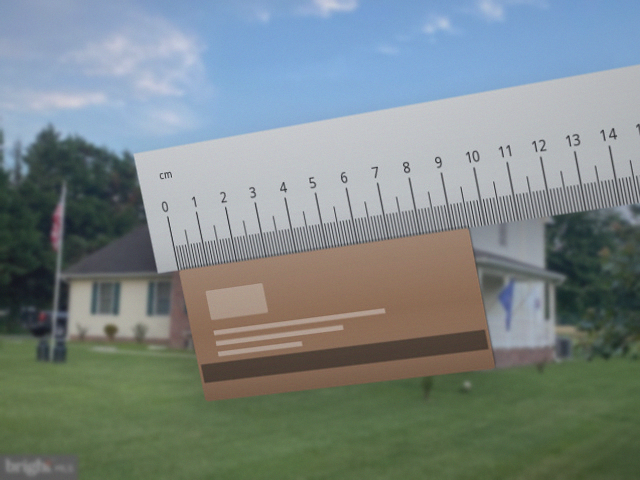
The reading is 9.5 cm
